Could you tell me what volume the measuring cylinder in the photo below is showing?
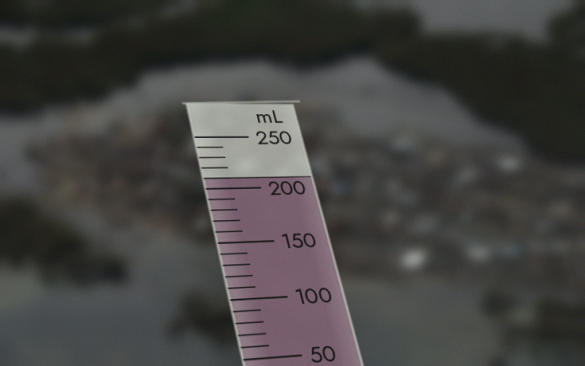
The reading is 210 mL
